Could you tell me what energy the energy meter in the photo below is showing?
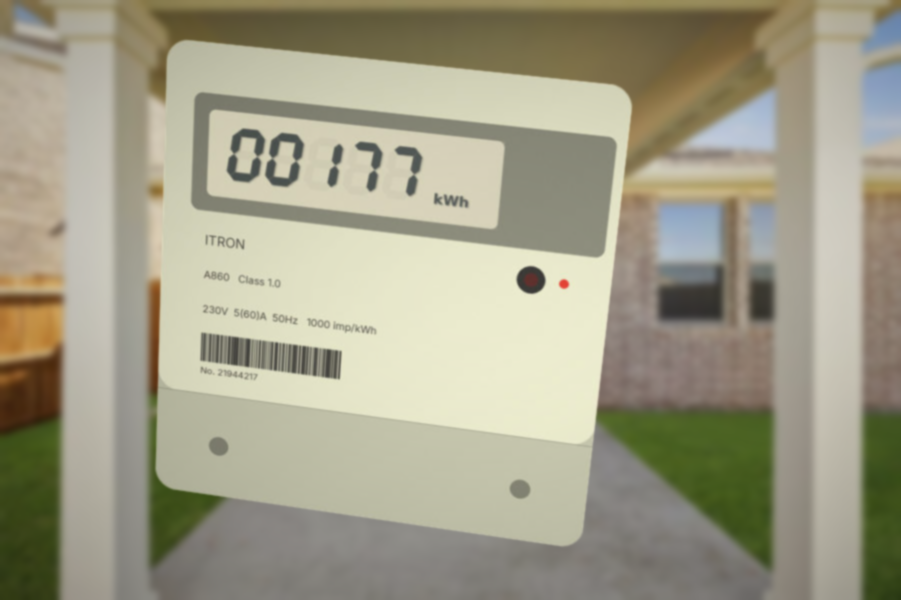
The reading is 177 kWh
